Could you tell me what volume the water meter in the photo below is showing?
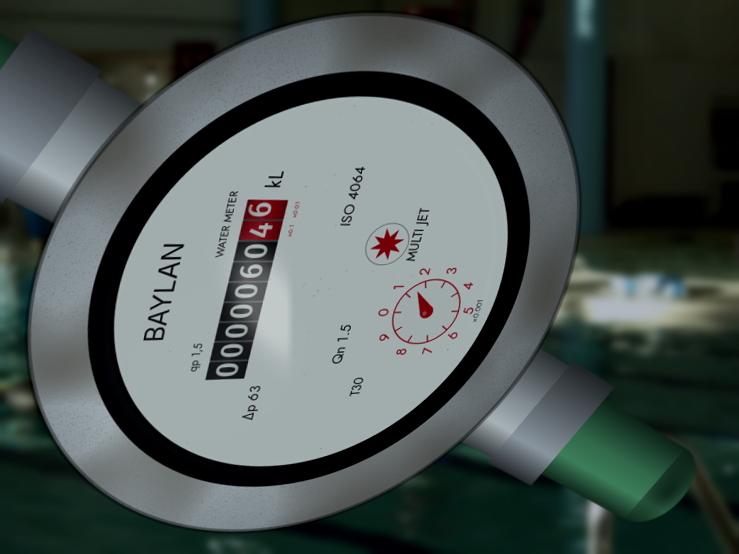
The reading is 60.461 kL
